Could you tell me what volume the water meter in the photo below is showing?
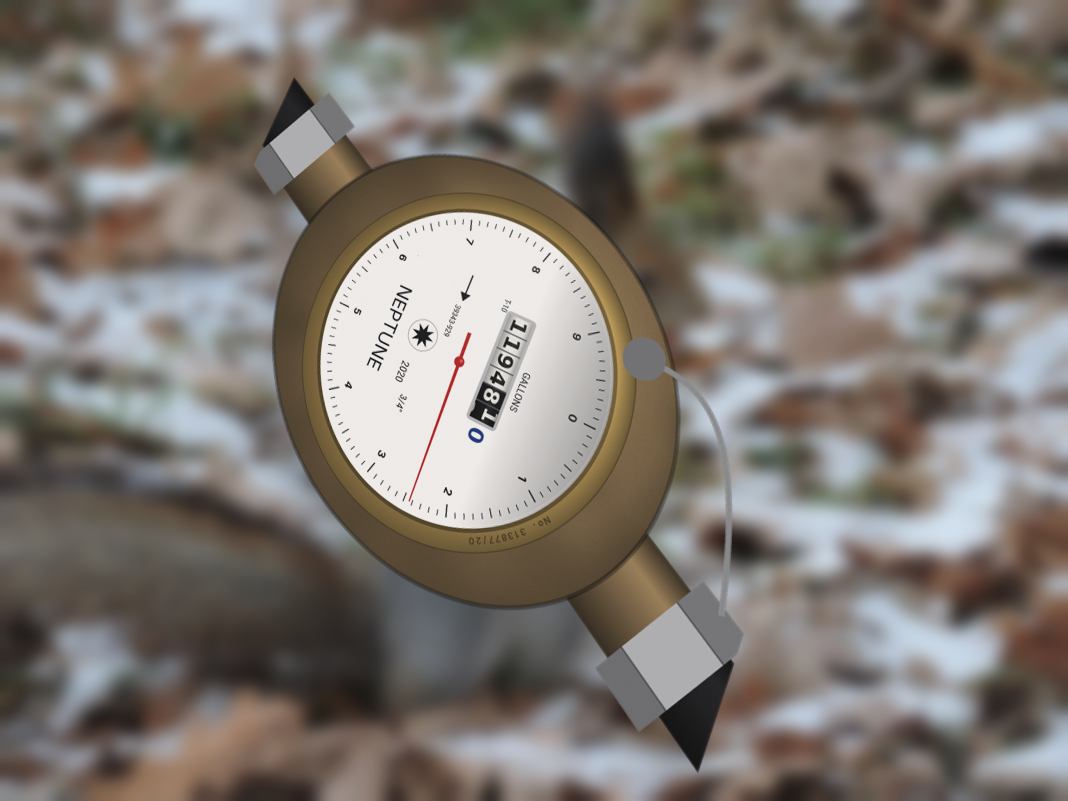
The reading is 1194812.4 gal
